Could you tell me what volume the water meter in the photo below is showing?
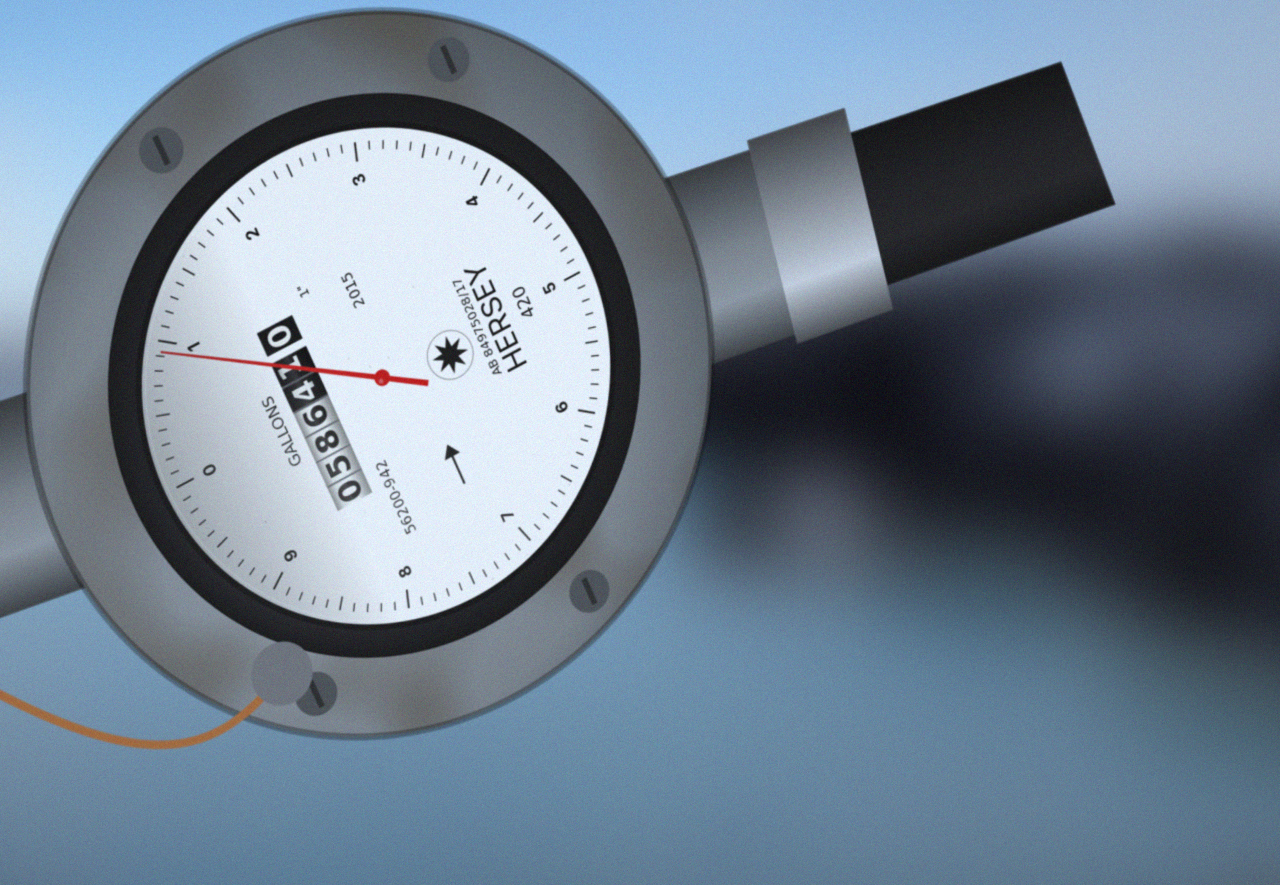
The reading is 586410.9 gal
